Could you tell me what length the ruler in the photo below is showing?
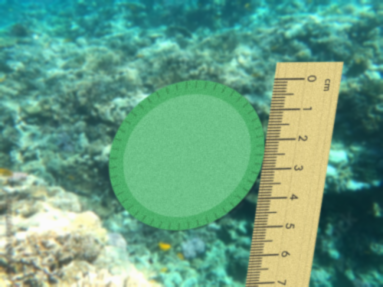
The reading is 5 cm
